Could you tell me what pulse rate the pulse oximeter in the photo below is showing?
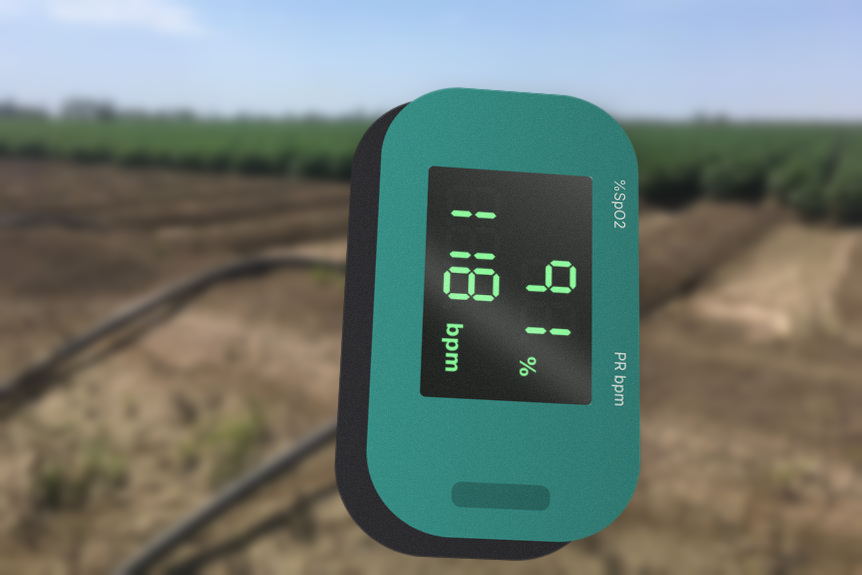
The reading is 118 bpm
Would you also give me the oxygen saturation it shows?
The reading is 91 %
